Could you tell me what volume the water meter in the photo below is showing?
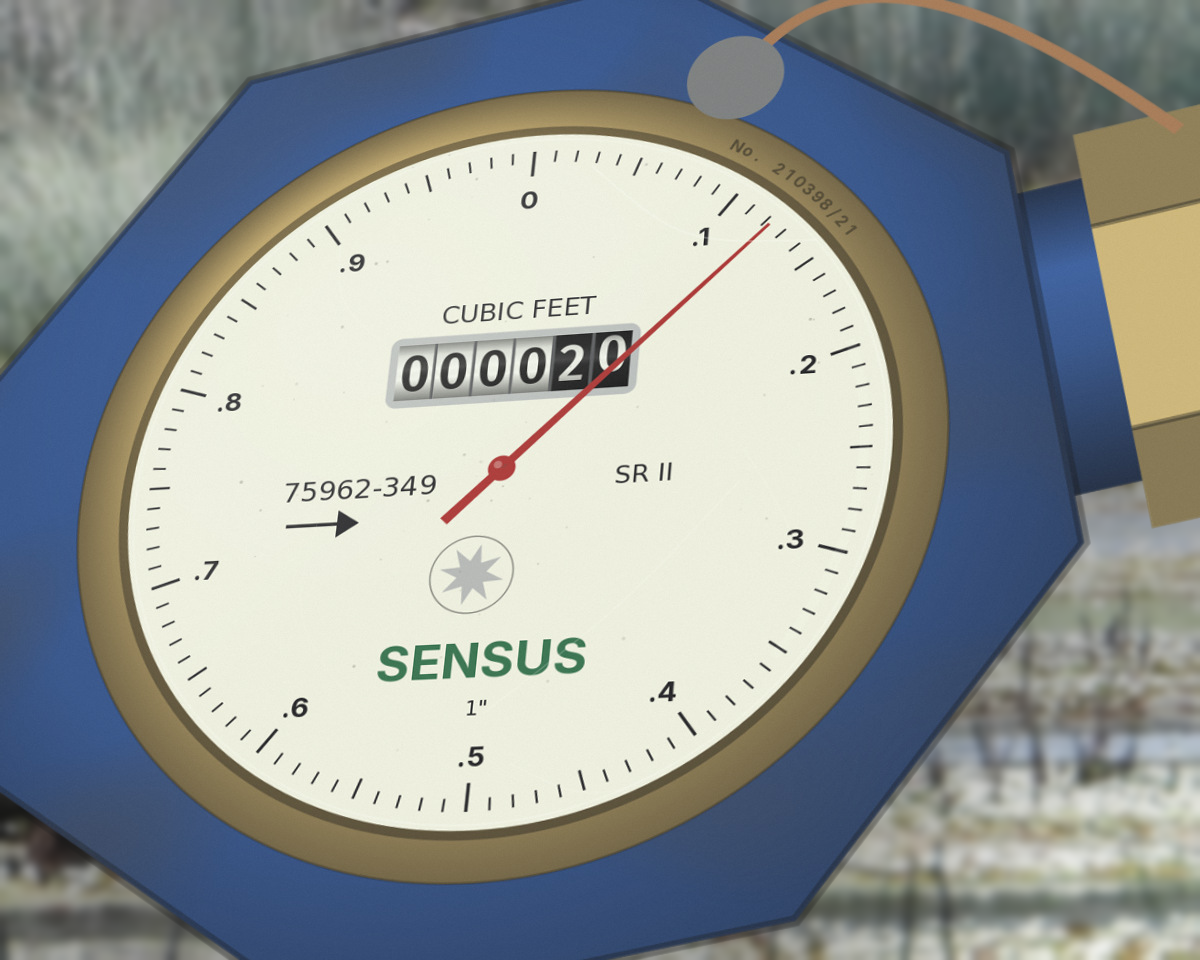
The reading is 20.12 ft³
